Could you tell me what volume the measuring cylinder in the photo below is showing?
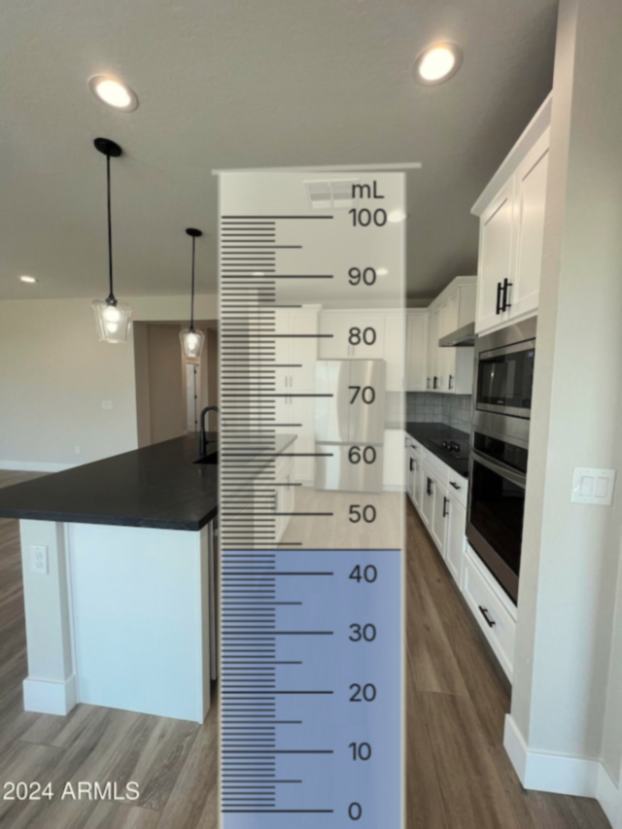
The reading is 44 mL
